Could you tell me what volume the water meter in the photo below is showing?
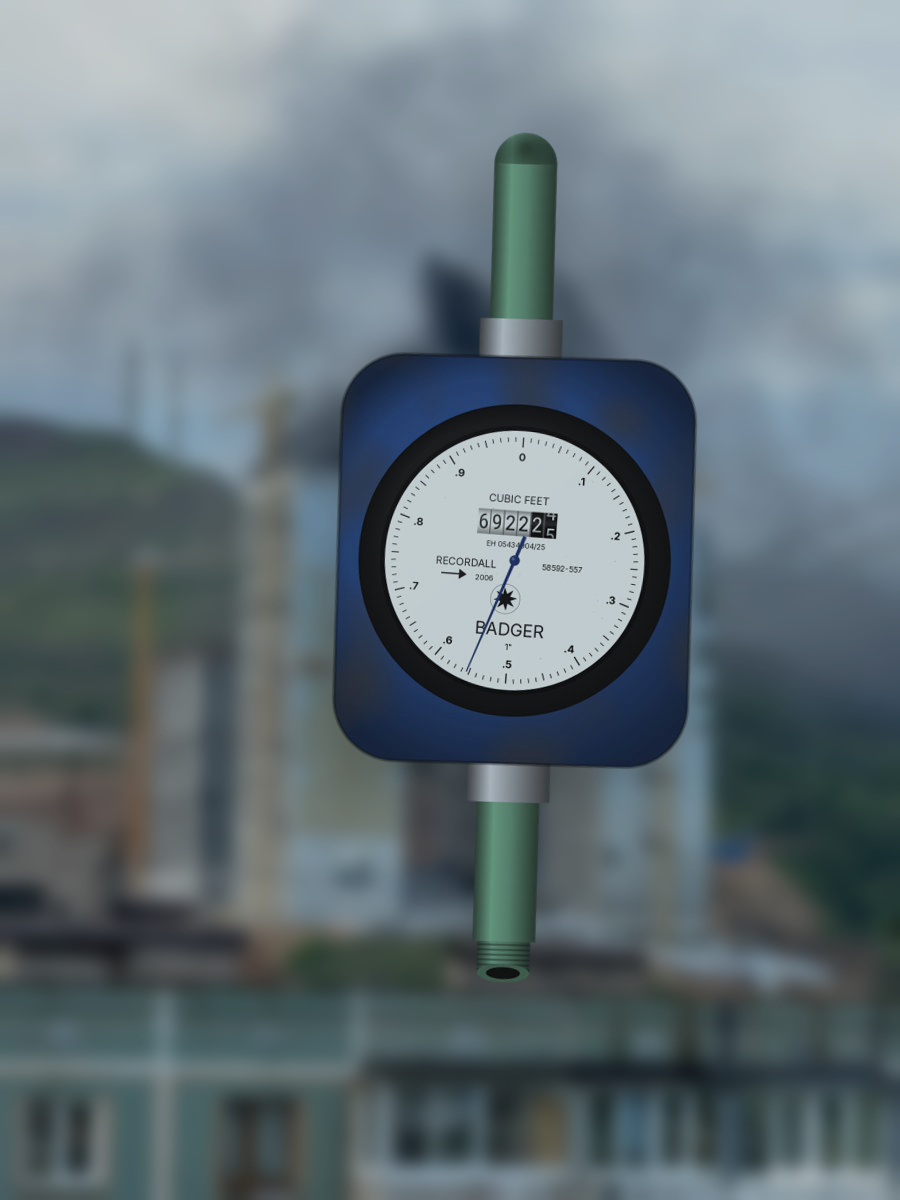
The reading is 692224.55 ft³
